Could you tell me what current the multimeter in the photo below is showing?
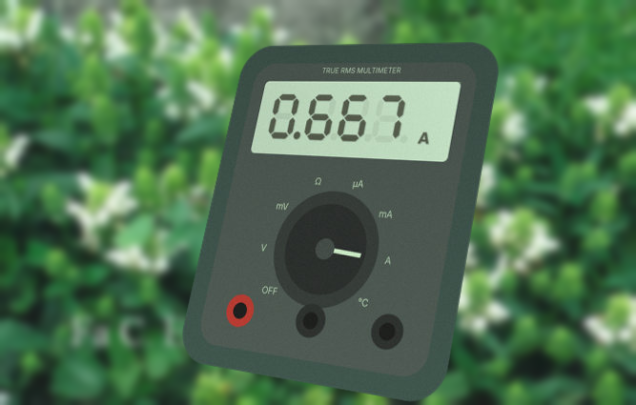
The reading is 0.667 A
